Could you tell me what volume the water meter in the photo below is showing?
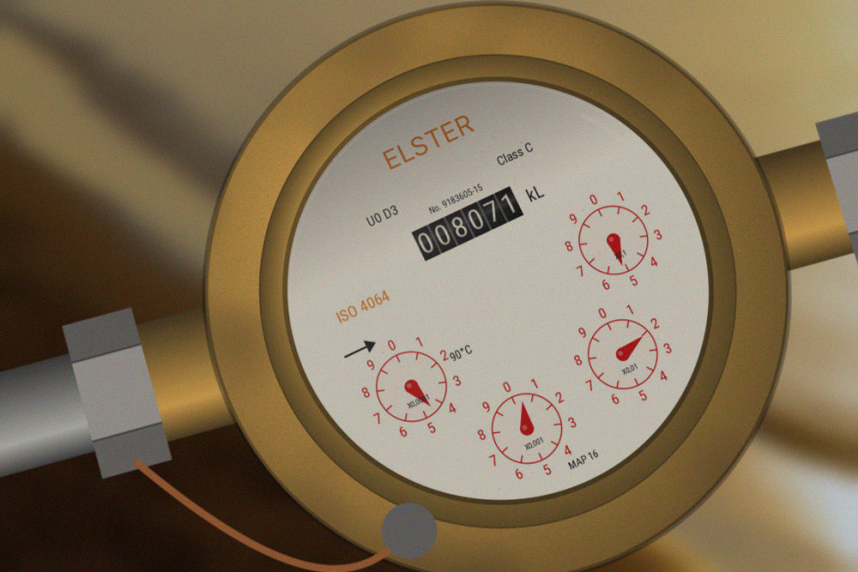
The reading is 8071.5204 kL
